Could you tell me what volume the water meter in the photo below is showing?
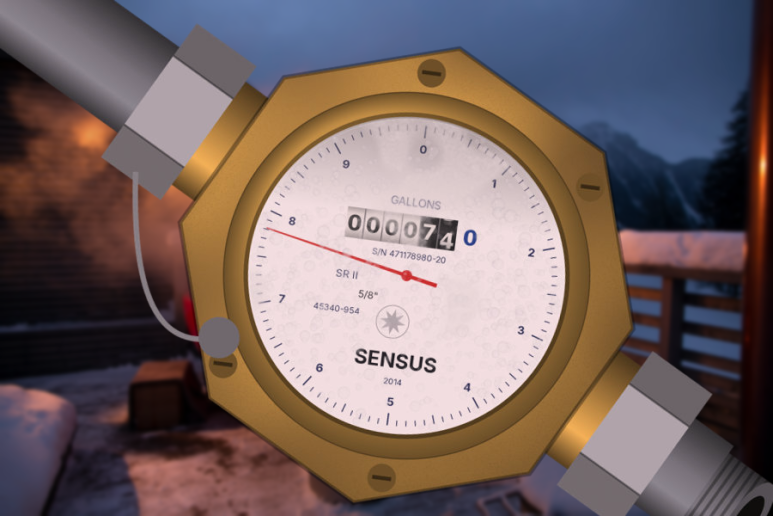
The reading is 737.8 gal
